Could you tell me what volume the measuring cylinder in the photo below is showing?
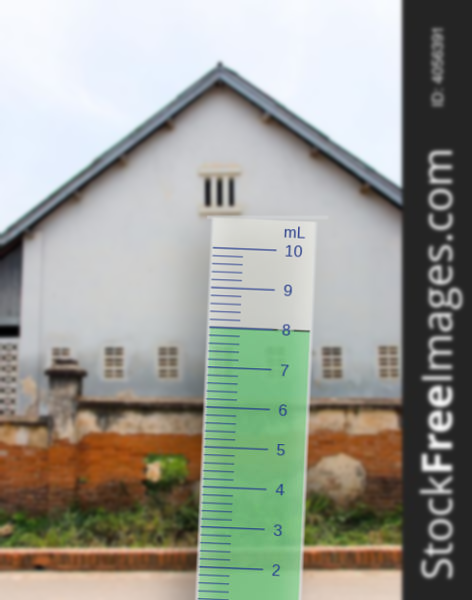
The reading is 8 mL
